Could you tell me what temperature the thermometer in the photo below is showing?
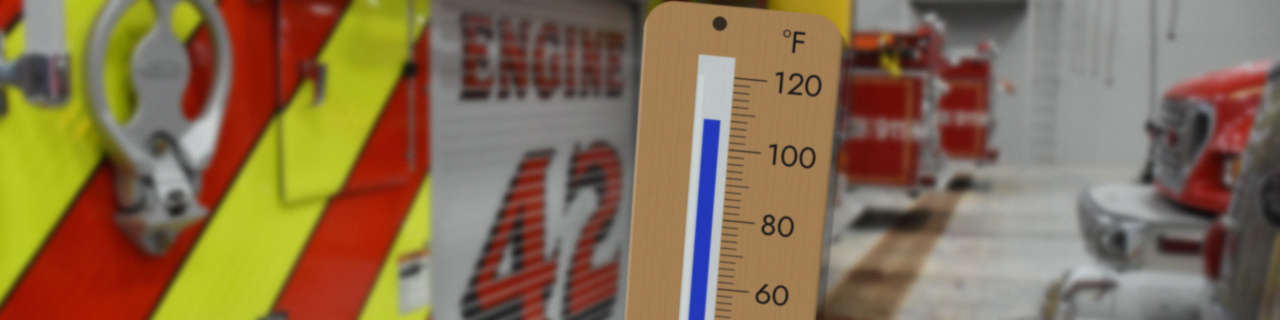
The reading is 108 °F
